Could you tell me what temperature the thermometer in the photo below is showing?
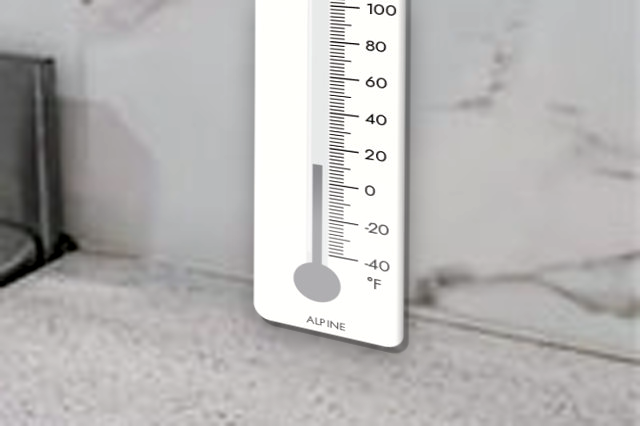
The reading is 10 °F
